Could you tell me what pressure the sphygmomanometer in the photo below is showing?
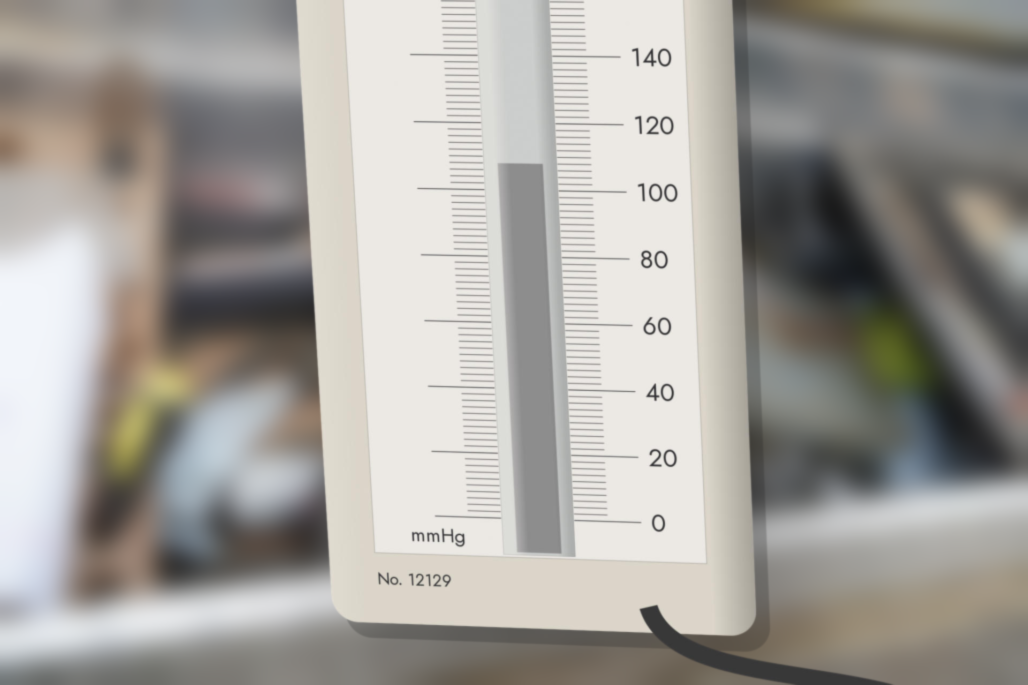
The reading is 108 mmHg
